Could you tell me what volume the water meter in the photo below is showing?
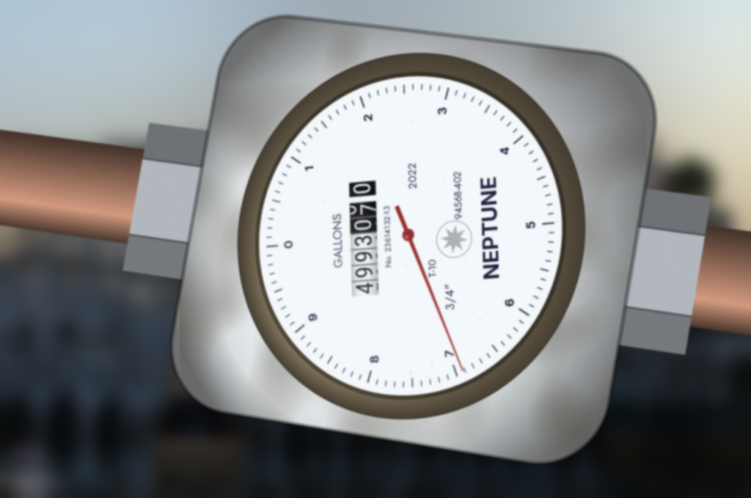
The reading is 4993066.9 gal
